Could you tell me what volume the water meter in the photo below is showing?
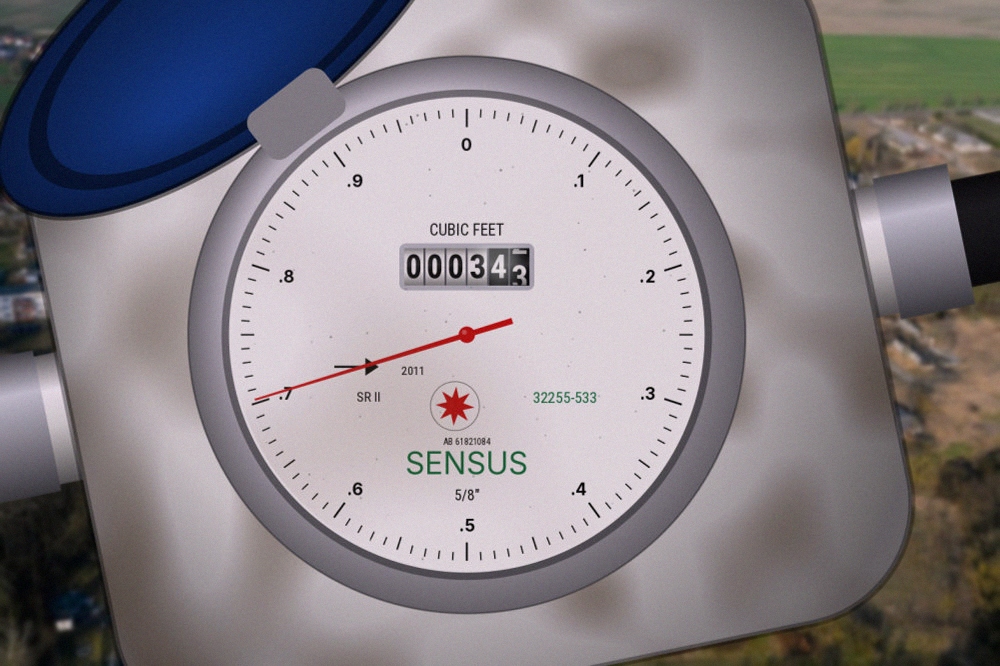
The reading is 342.70 ft³
